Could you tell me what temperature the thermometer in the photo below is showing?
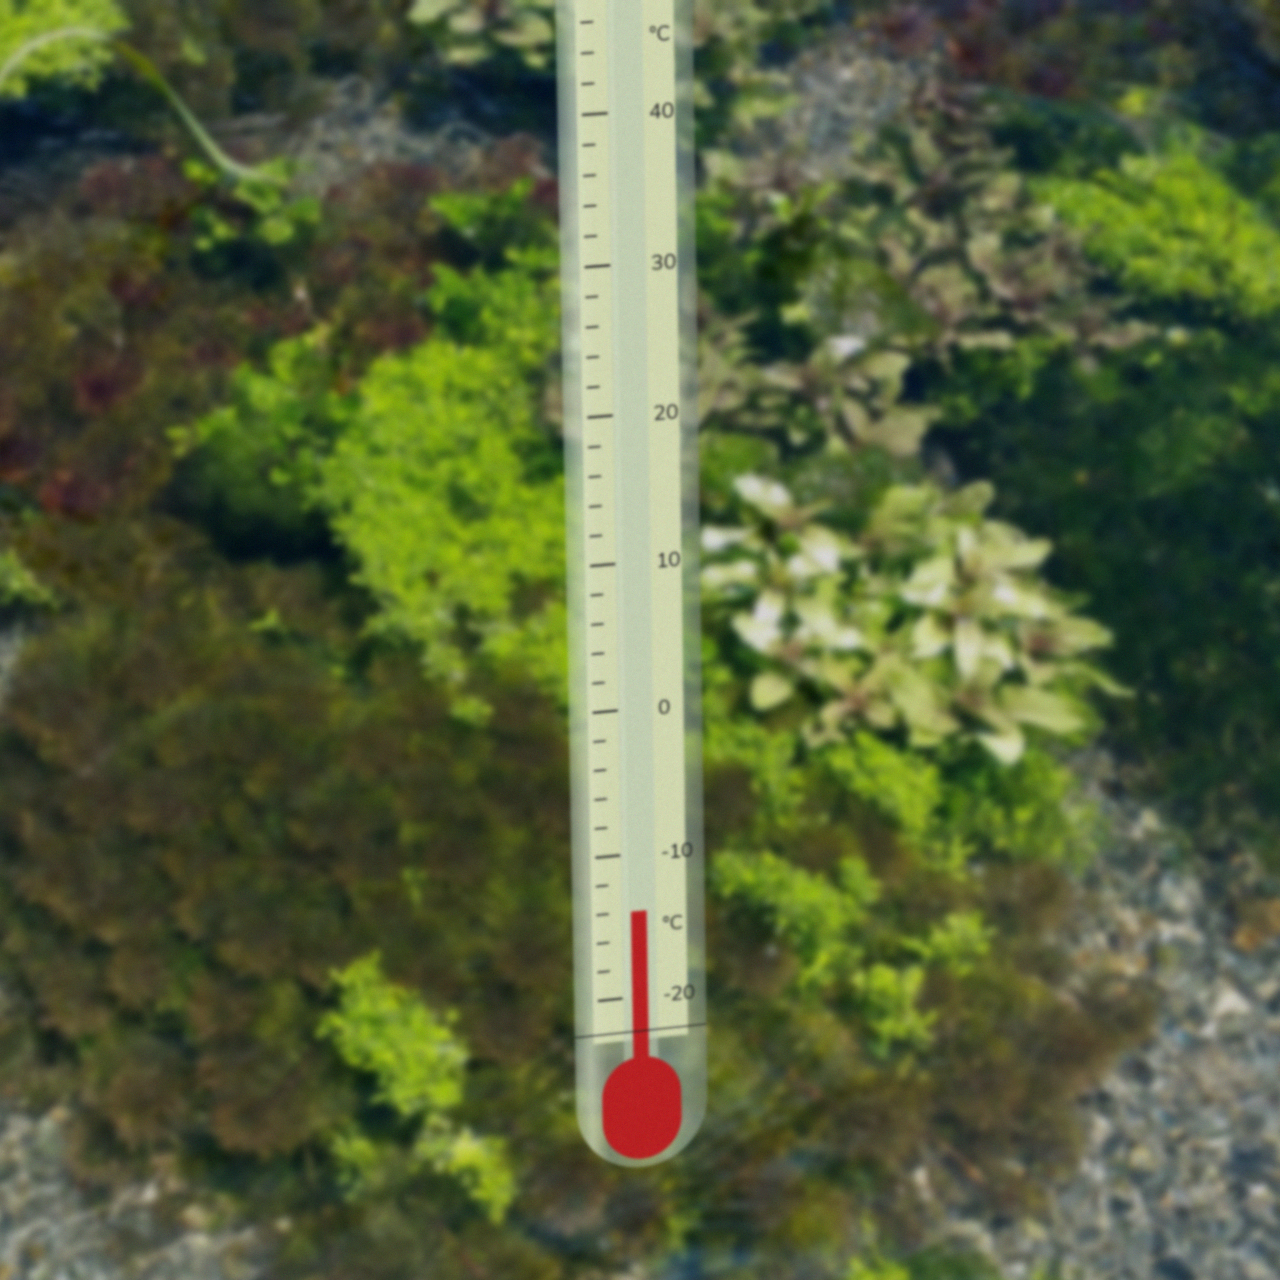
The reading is -14 °C
